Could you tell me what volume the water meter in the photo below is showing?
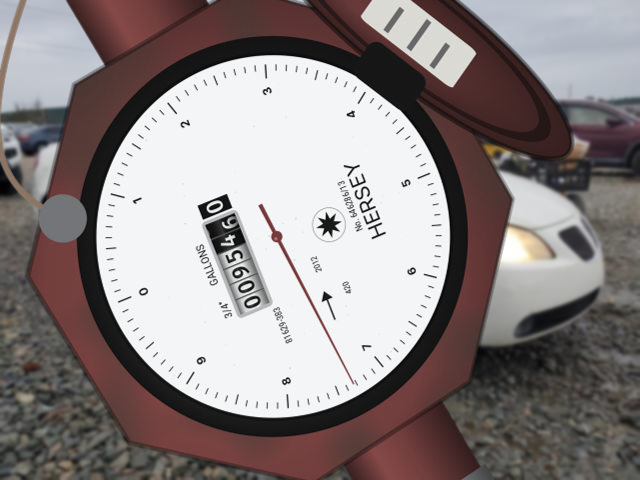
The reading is 95457.3 gal
